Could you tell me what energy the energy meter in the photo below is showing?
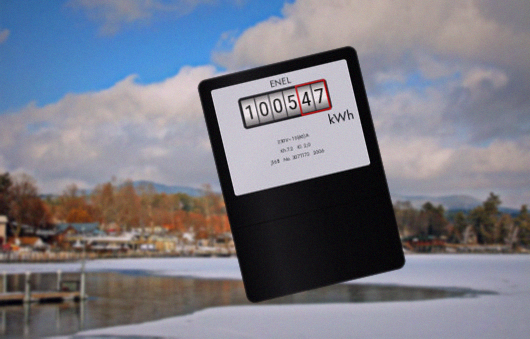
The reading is 1005.47 kWh
